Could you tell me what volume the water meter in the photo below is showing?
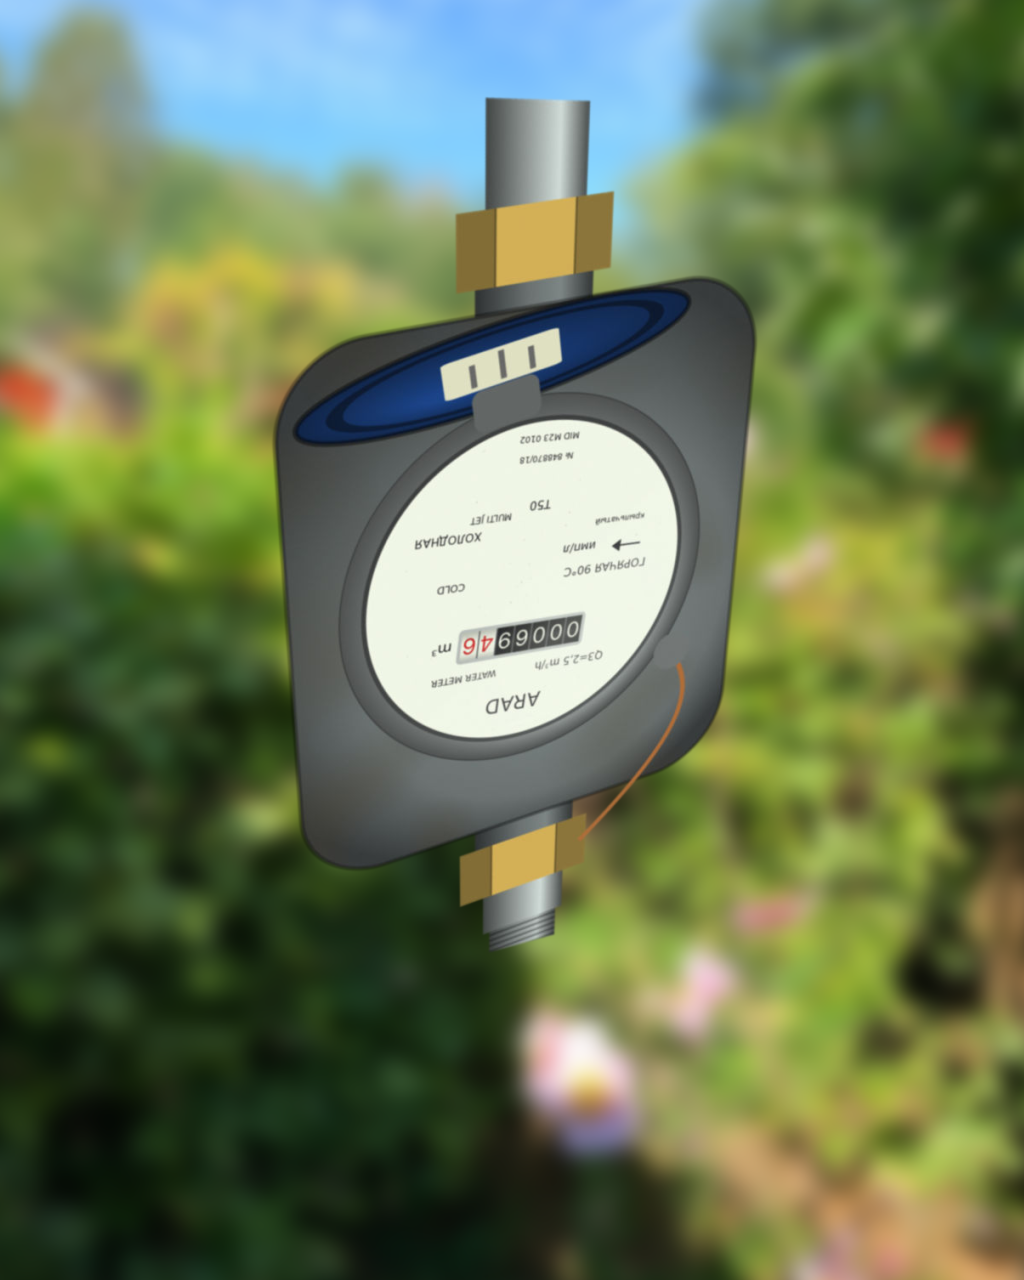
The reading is 69.46 m³
